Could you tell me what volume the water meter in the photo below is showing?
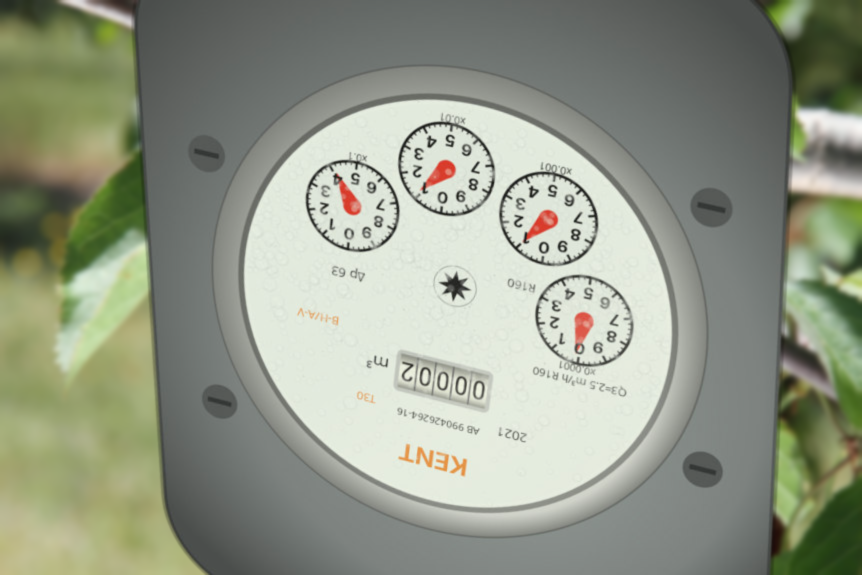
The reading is 2.4110 m³
